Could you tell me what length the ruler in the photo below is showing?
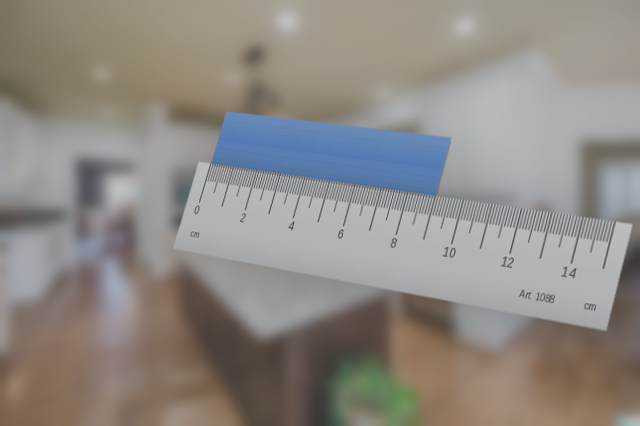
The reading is 9 cm
